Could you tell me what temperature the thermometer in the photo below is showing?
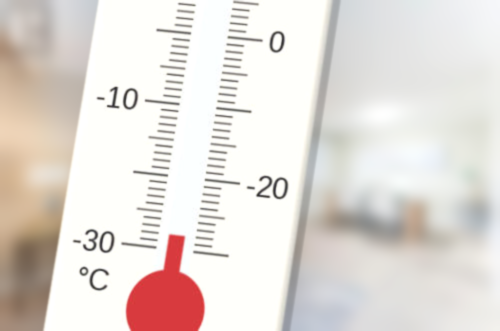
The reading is -28 °C
